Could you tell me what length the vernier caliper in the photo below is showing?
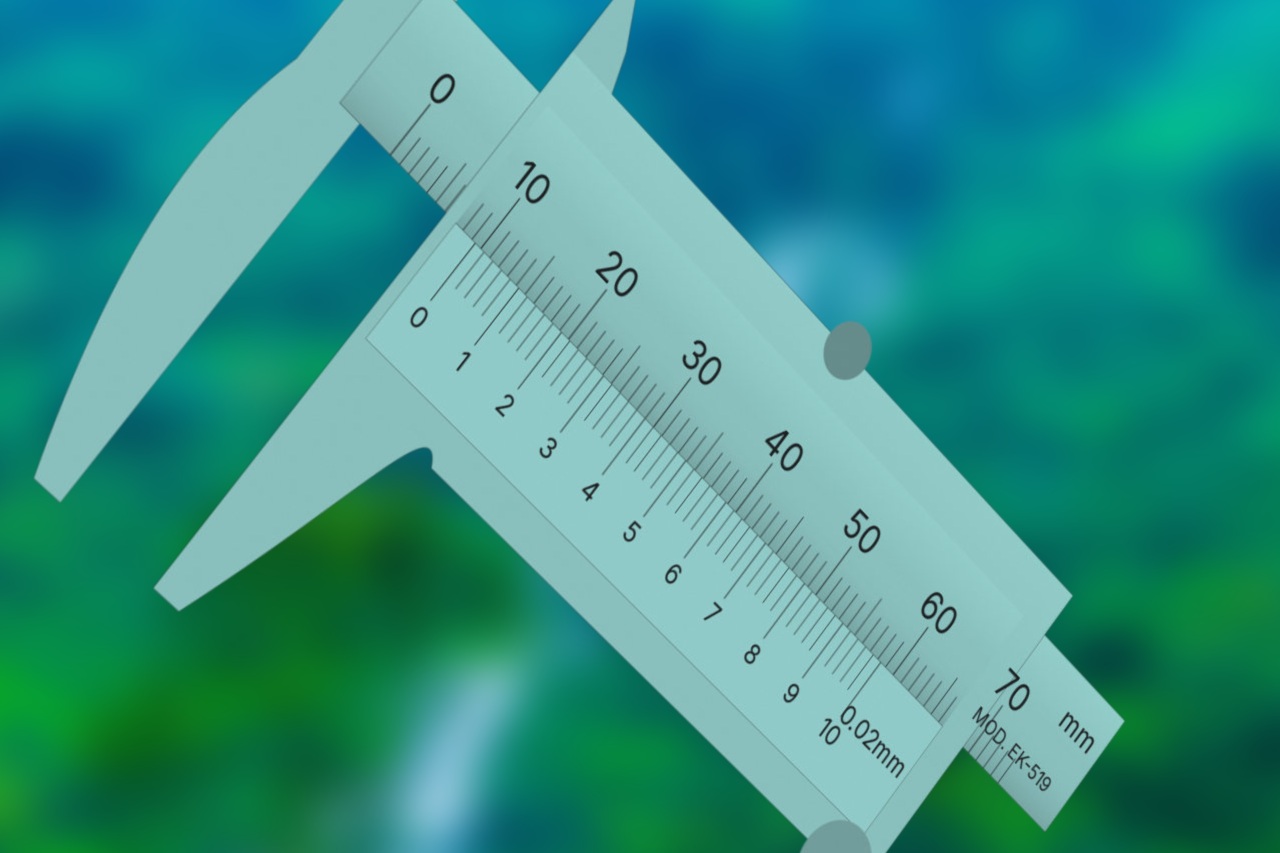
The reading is 9.4 mm
